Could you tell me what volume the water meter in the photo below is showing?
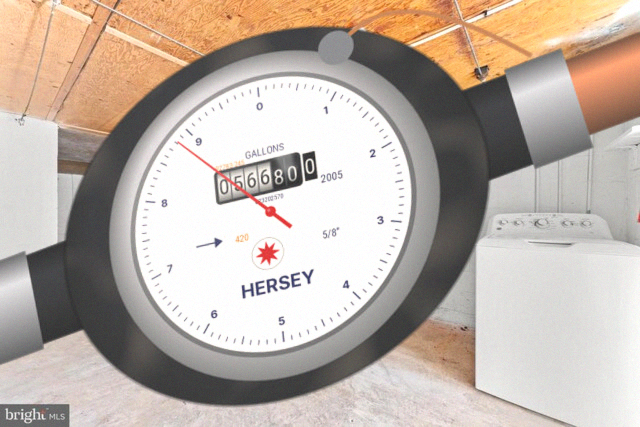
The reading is 566798.8 gal
